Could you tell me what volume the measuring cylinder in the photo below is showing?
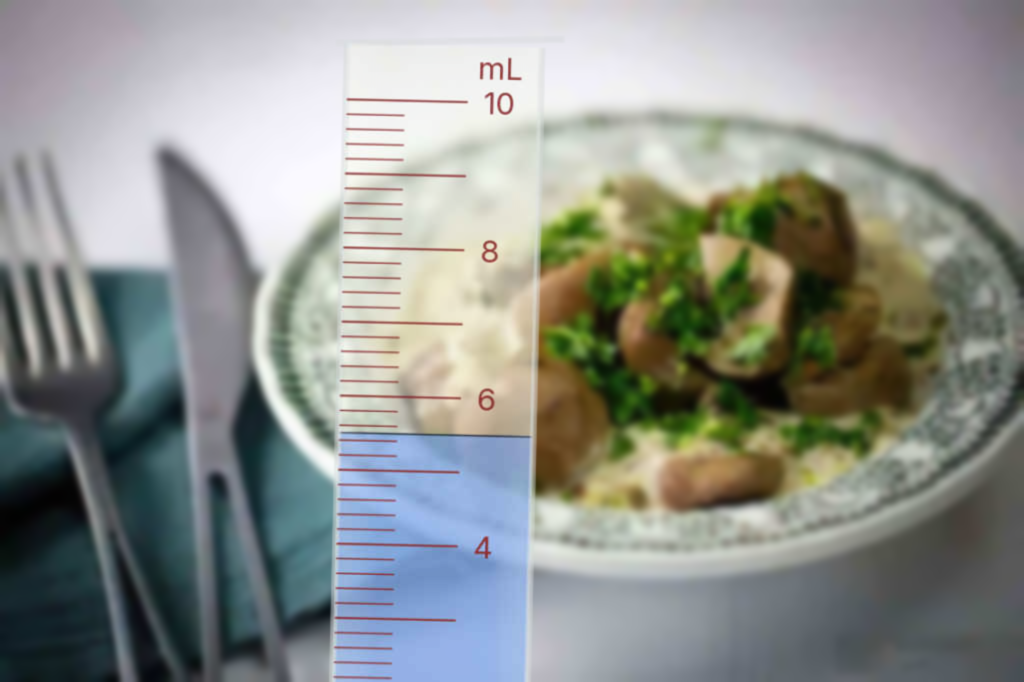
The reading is 5.5 mL
